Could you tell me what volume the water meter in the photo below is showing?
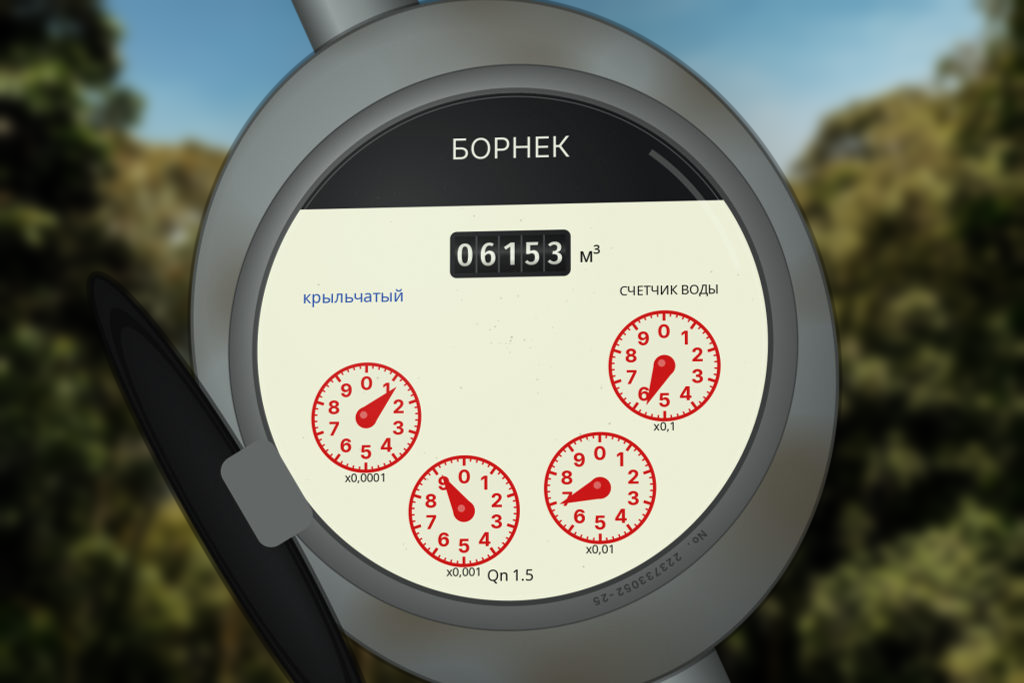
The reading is 6153.5691 m³
